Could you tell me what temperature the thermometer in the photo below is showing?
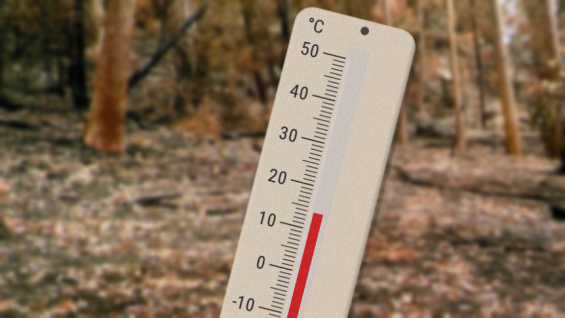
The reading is 14 °C
